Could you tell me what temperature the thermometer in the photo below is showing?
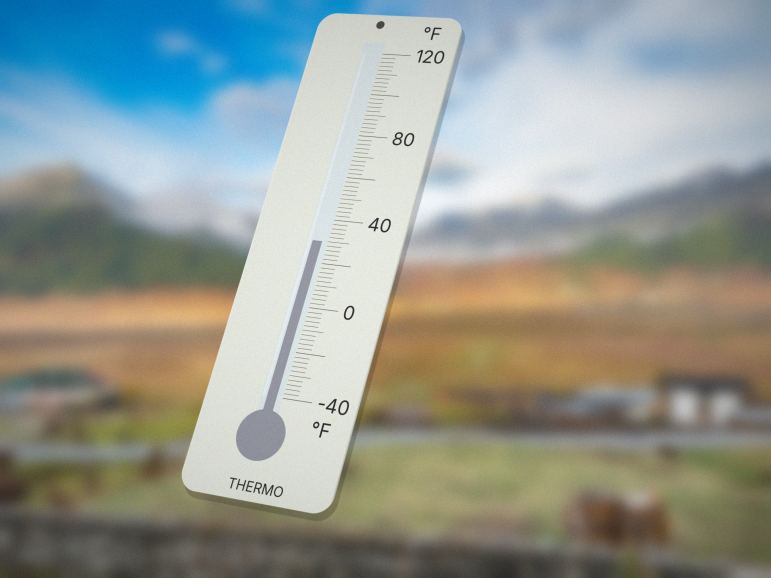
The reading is 30 °F
